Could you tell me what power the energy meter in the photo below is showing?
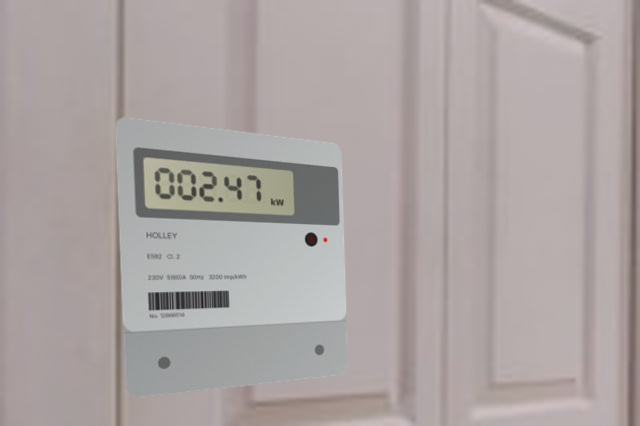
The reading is 2.47 kW
